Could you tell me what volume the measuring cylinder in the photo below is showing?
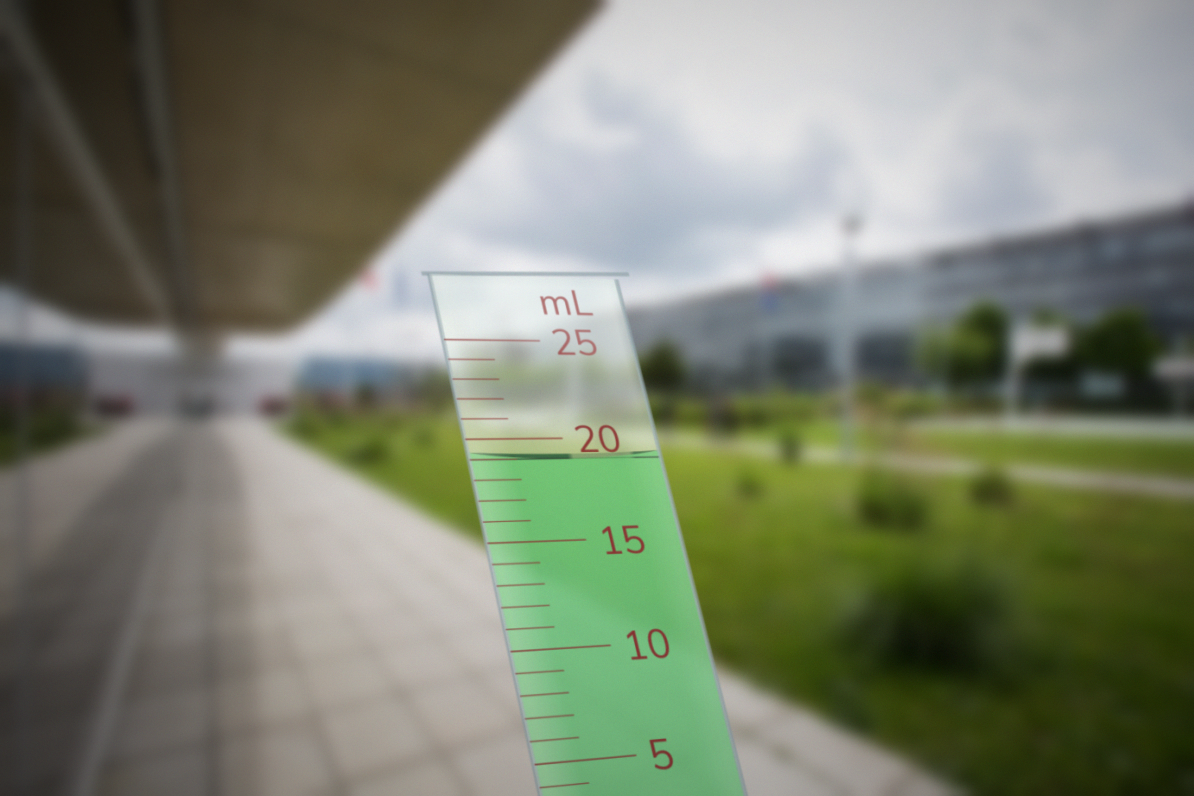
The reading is 19 mL
